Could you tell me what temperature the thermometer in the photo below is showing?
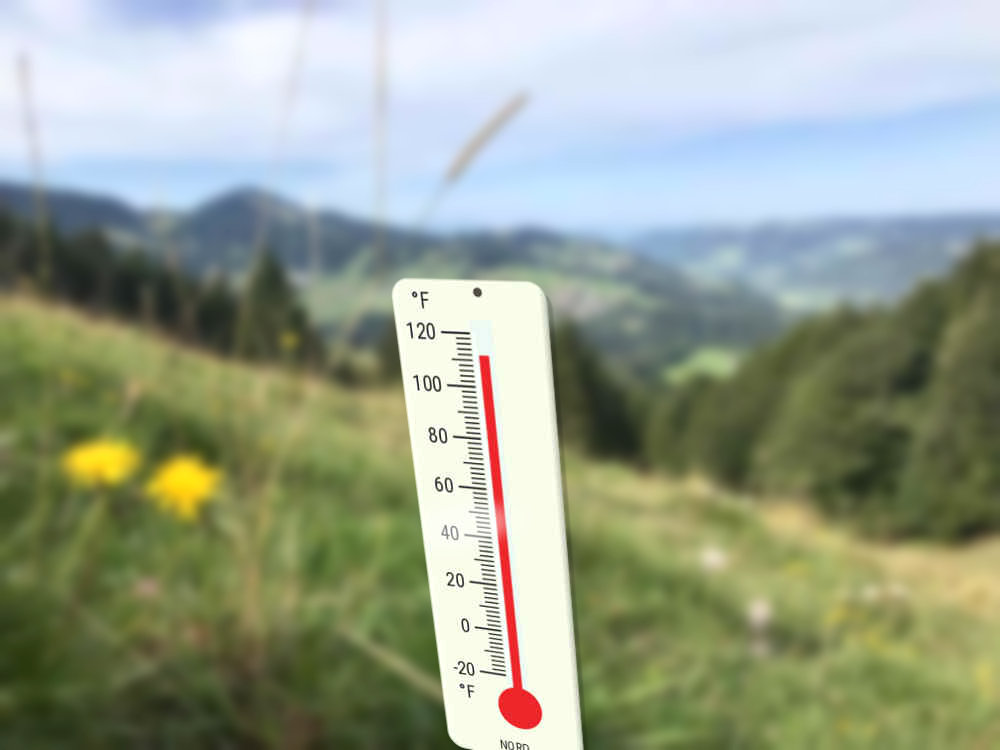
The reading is 112 °F
